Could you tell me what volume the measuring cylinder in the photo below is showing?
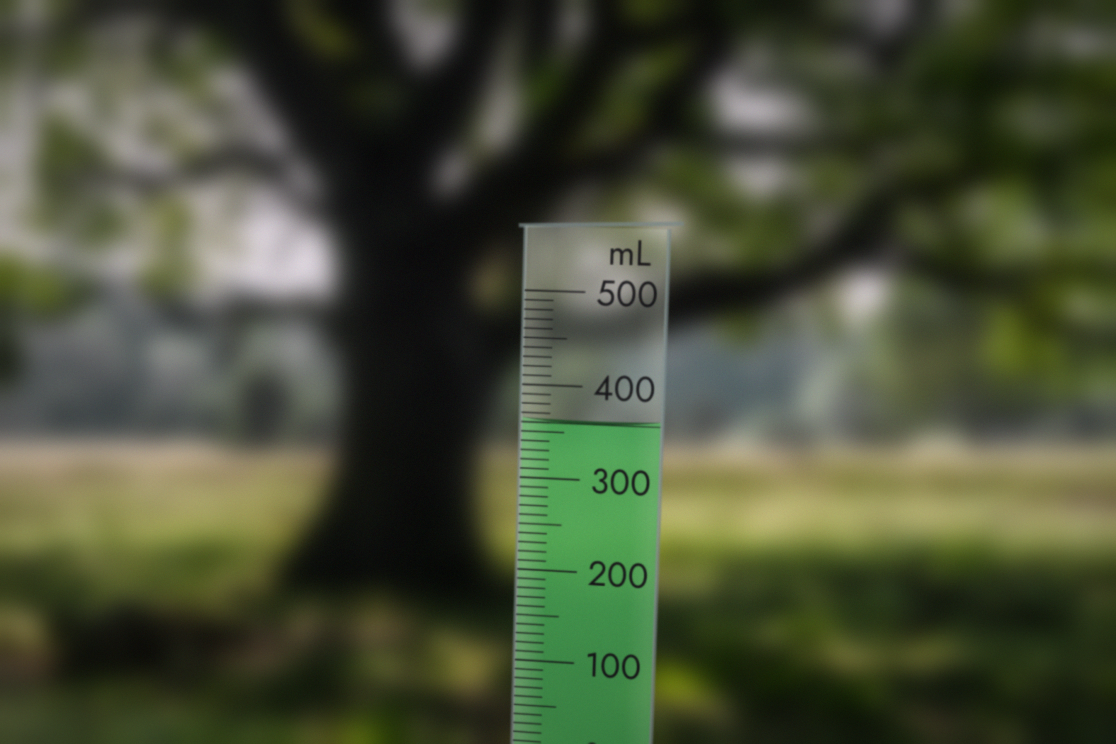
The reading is 360 mL
